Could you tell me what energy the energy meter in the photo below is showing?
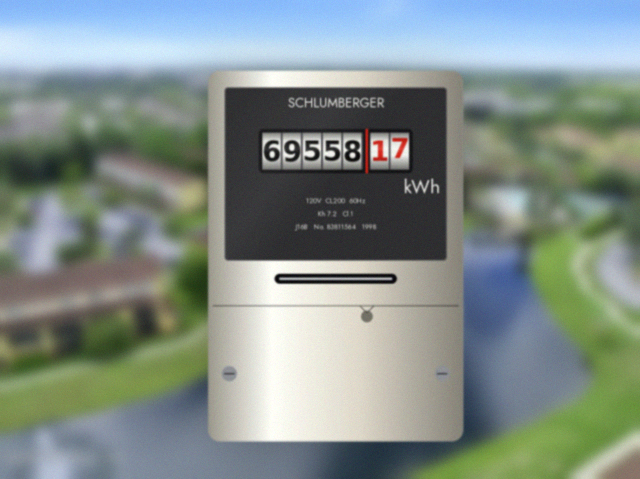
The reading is 69558.17 kWh
